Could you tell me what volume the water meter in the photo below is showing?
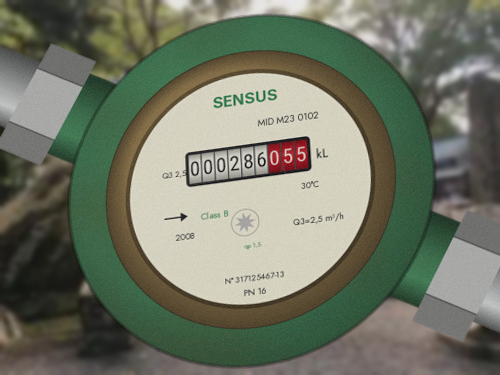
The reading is 286.055 kL
